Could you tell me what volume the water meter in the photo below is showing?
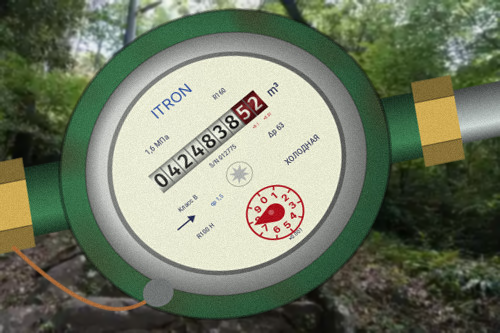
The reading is 424838.527 m³
